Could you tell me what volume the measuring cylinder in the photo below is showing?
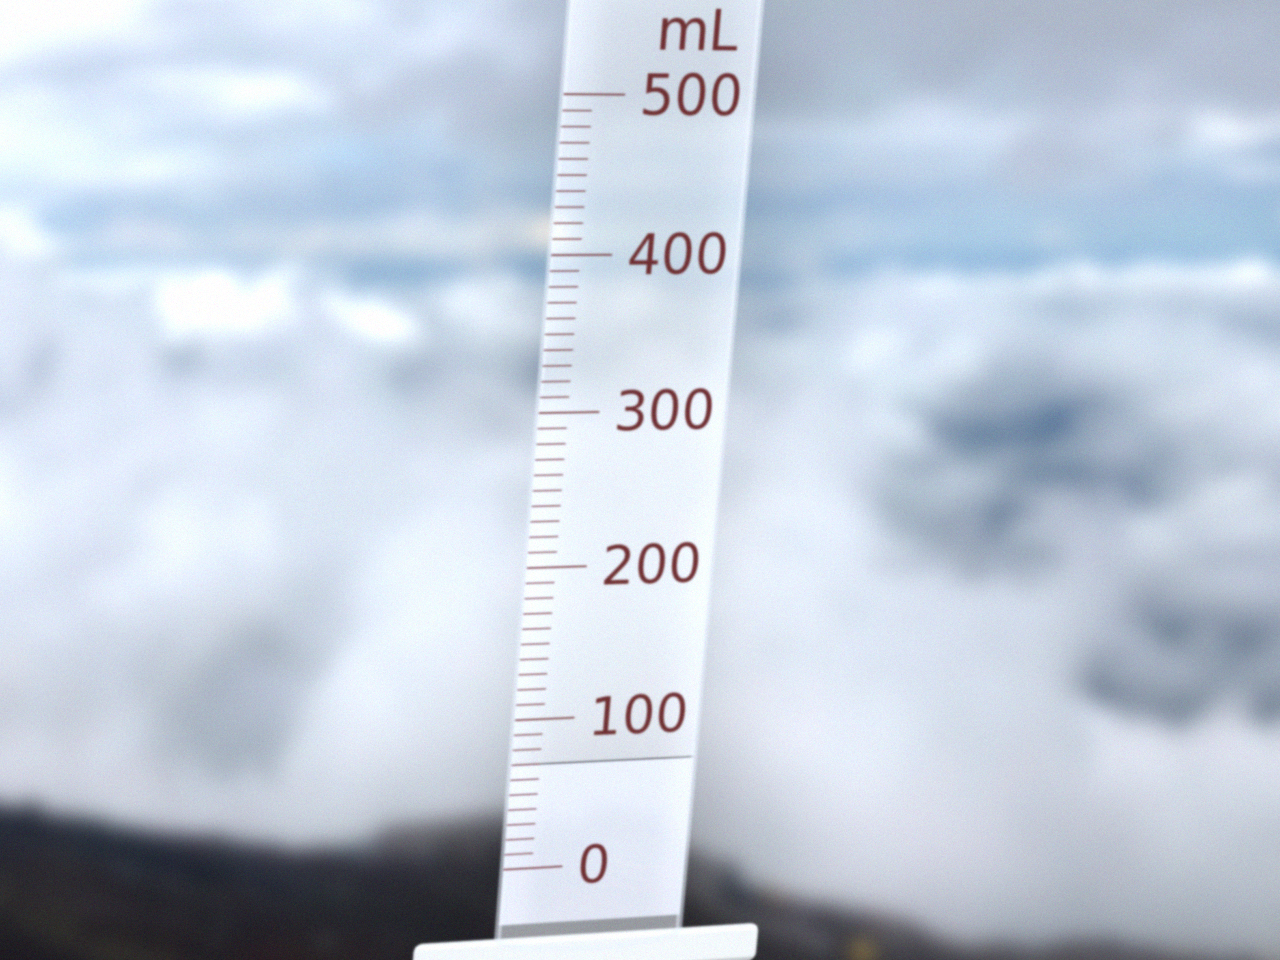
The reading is 70 mL
